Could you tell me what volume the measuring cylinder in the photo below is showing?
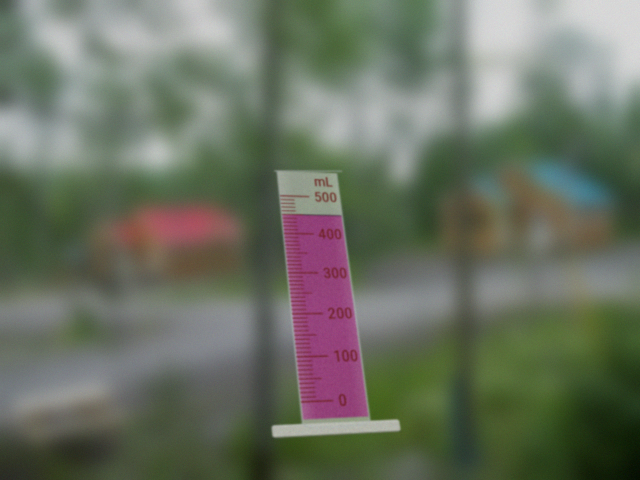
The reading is 450 mL
